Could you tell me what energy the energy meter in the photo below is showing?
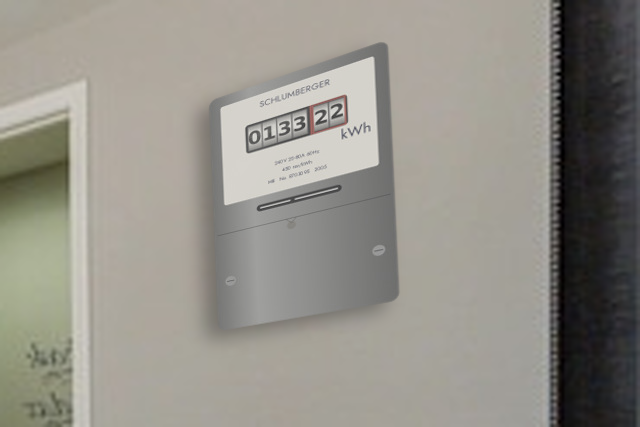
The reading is 133.22 kWh
